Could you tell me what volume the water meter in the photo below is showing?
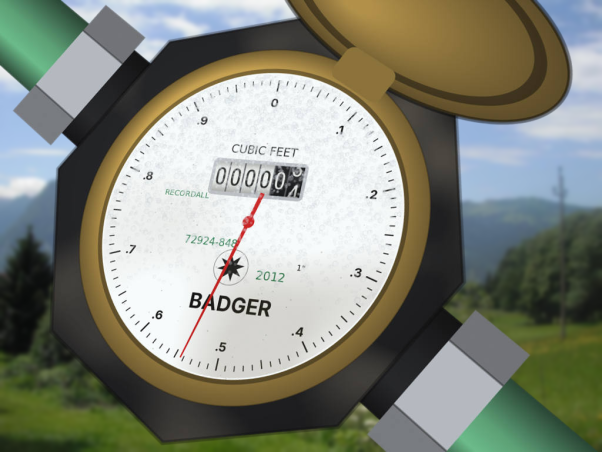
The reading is 3.54 ft³
